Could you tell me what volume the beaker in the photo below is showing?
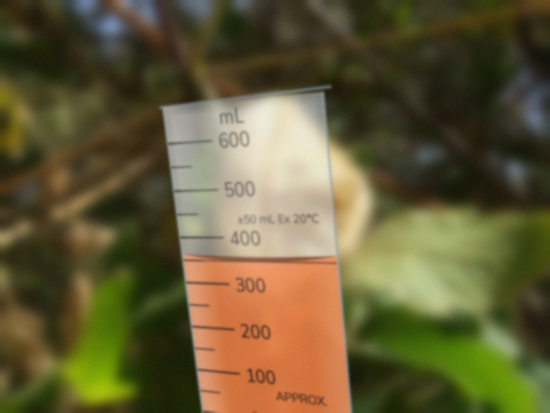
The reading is 350 mL
